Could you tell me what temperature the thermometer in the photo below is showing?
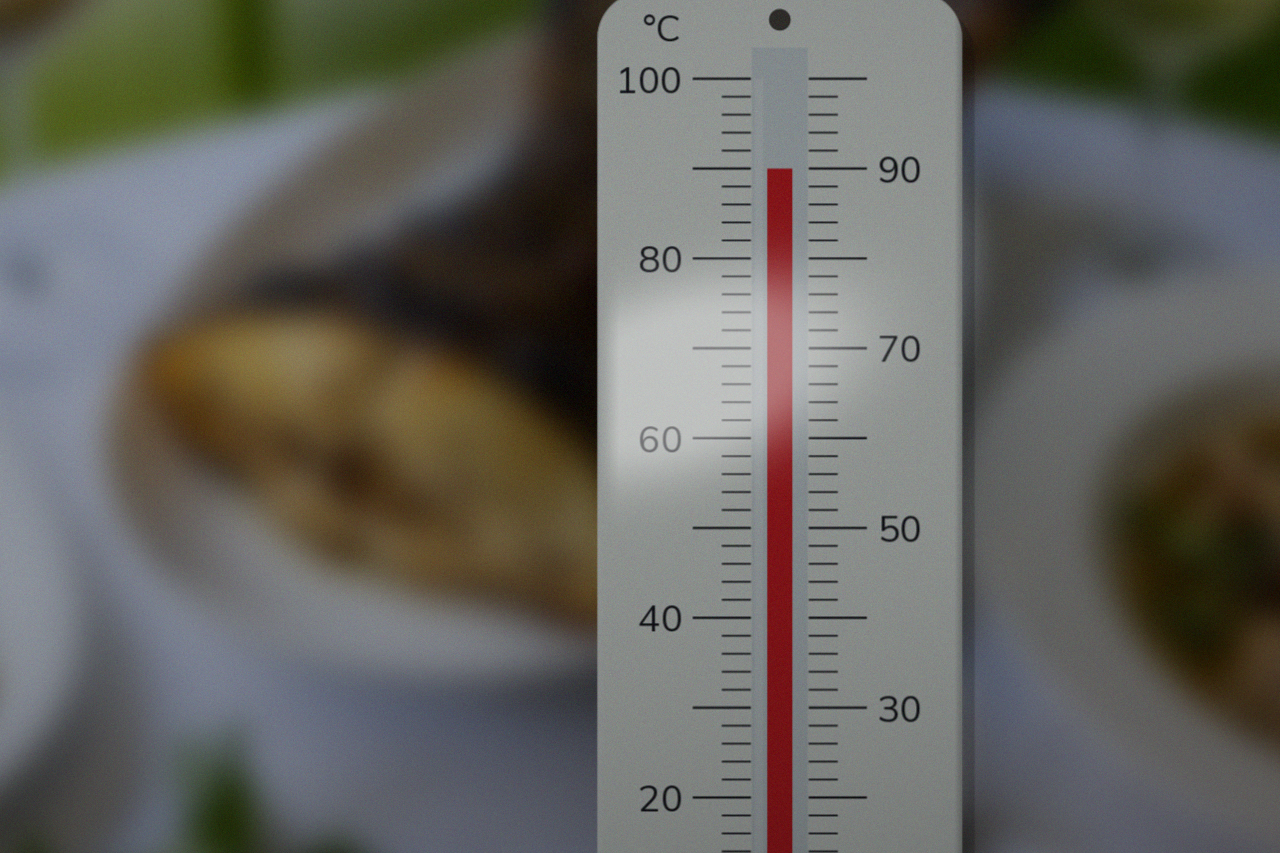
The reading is 90 °C
